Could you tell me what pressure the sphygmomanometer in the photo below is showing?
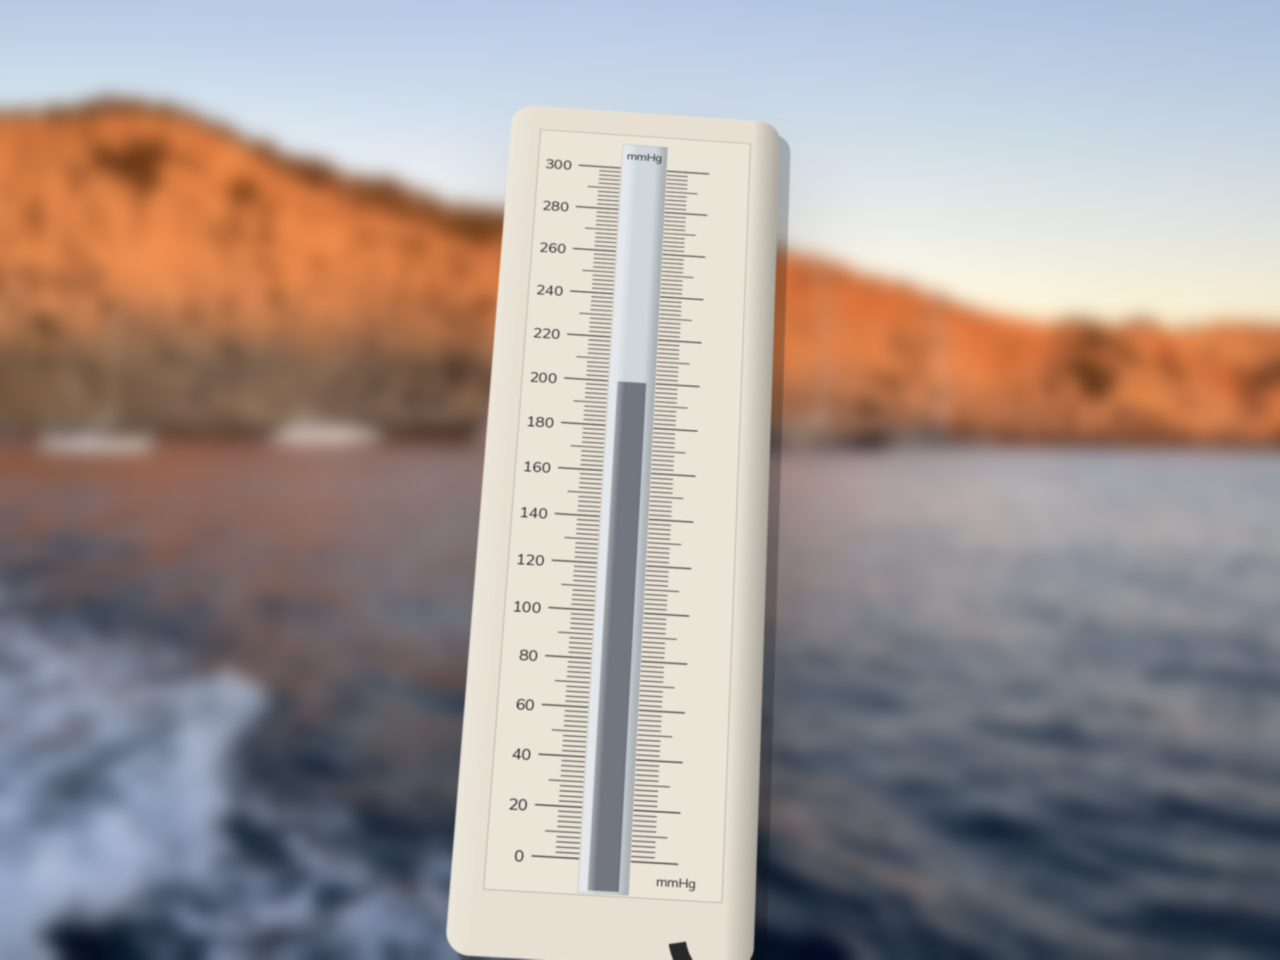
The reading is 200 mmHg
